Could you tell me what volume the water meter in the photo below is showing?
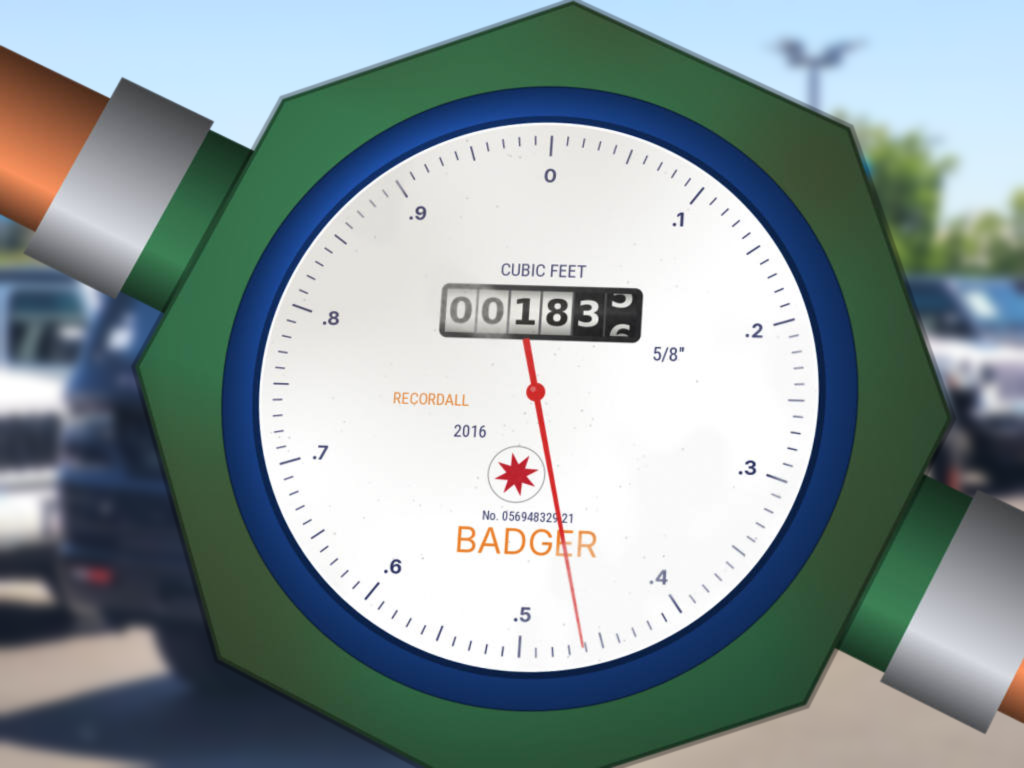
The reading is 1835.46 ft³
